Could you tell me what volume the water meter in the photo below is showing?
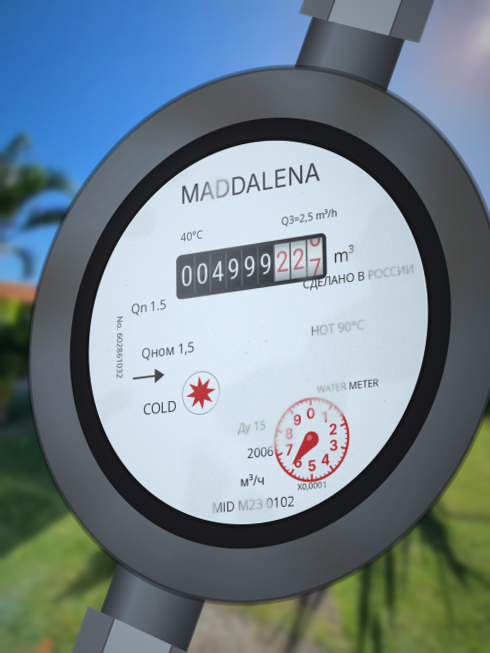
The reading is 4999.2266 m³
